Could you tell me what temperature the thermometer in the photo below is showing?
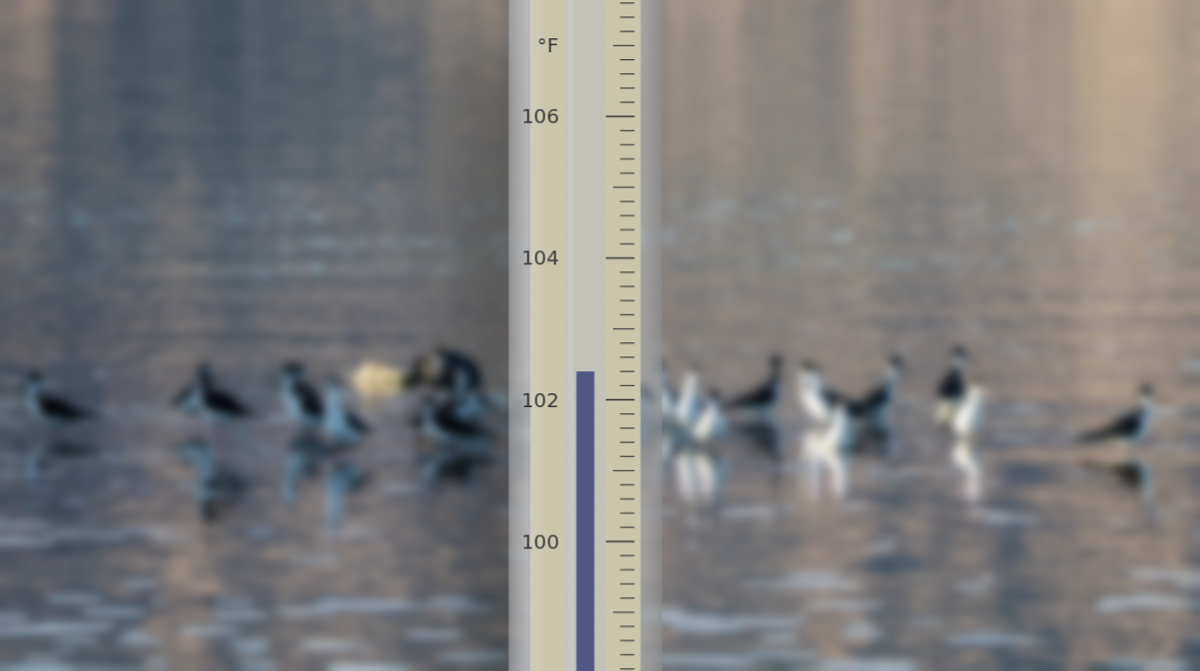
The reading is 102.4 °F
